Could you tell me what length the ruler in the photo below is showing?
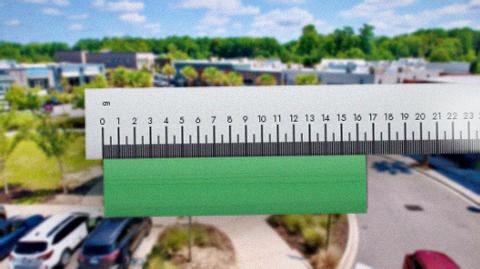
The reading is 16.5 cm
